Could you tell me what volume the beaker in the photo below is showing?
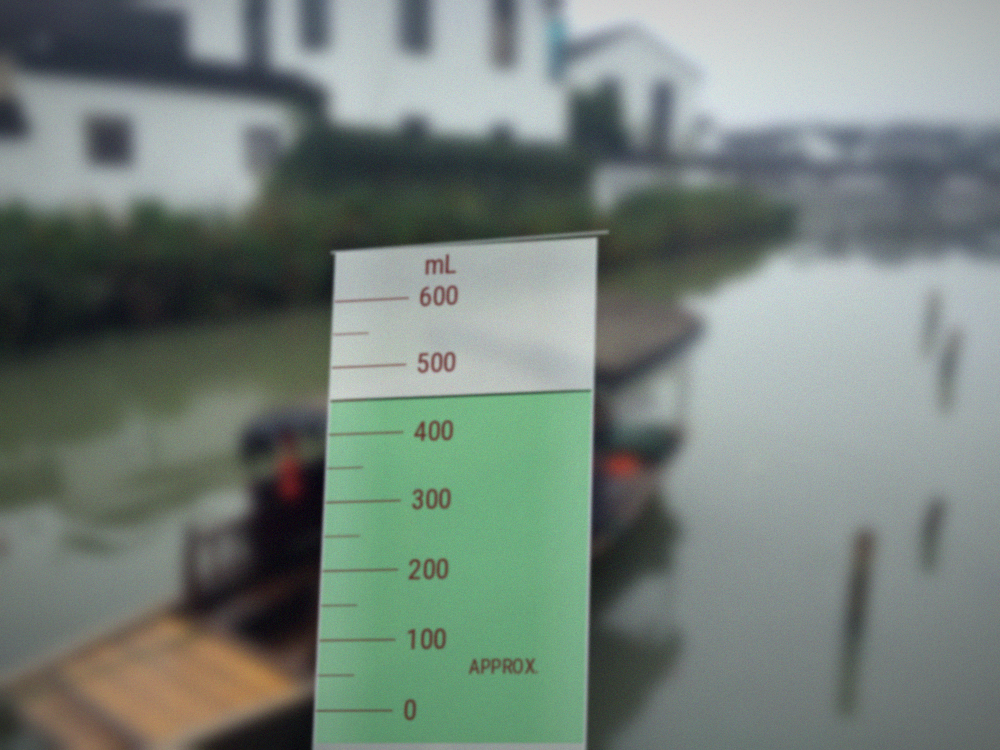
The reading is 450 mL
